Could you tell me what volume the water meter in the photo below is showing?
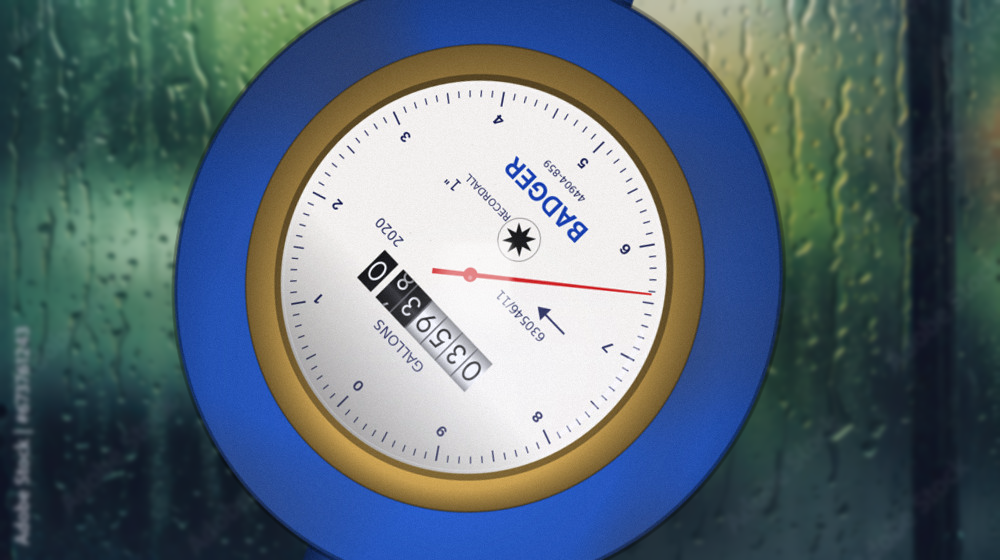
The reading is 359376.4 gal
